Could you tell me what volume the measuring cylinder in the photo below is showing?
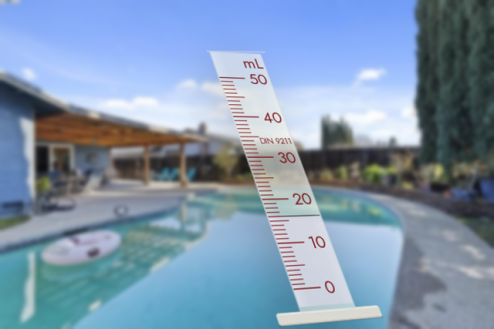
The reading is 16 mL
